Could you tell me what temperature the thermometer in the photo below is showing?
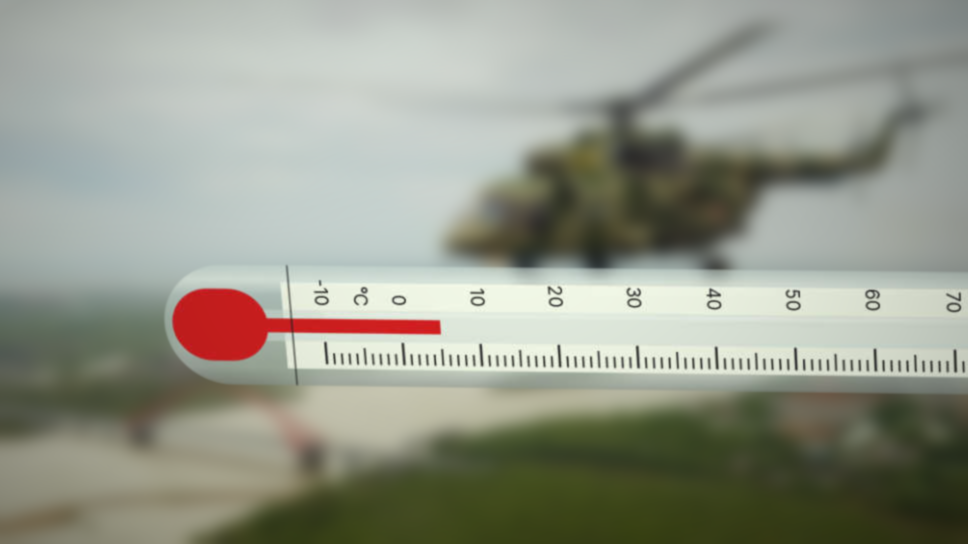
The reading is 5 °C
